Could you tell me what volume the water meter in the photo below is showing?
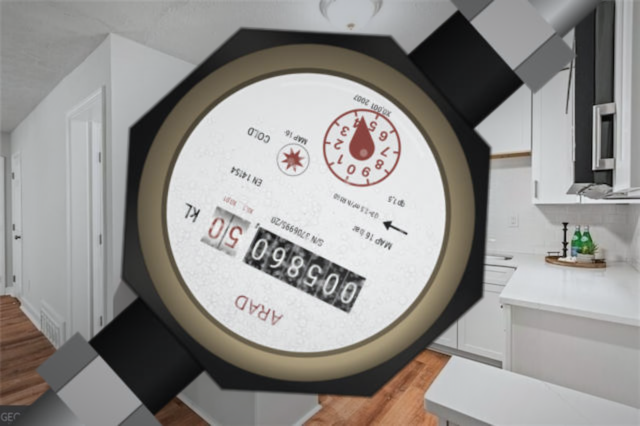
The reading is 5860.504 kL
